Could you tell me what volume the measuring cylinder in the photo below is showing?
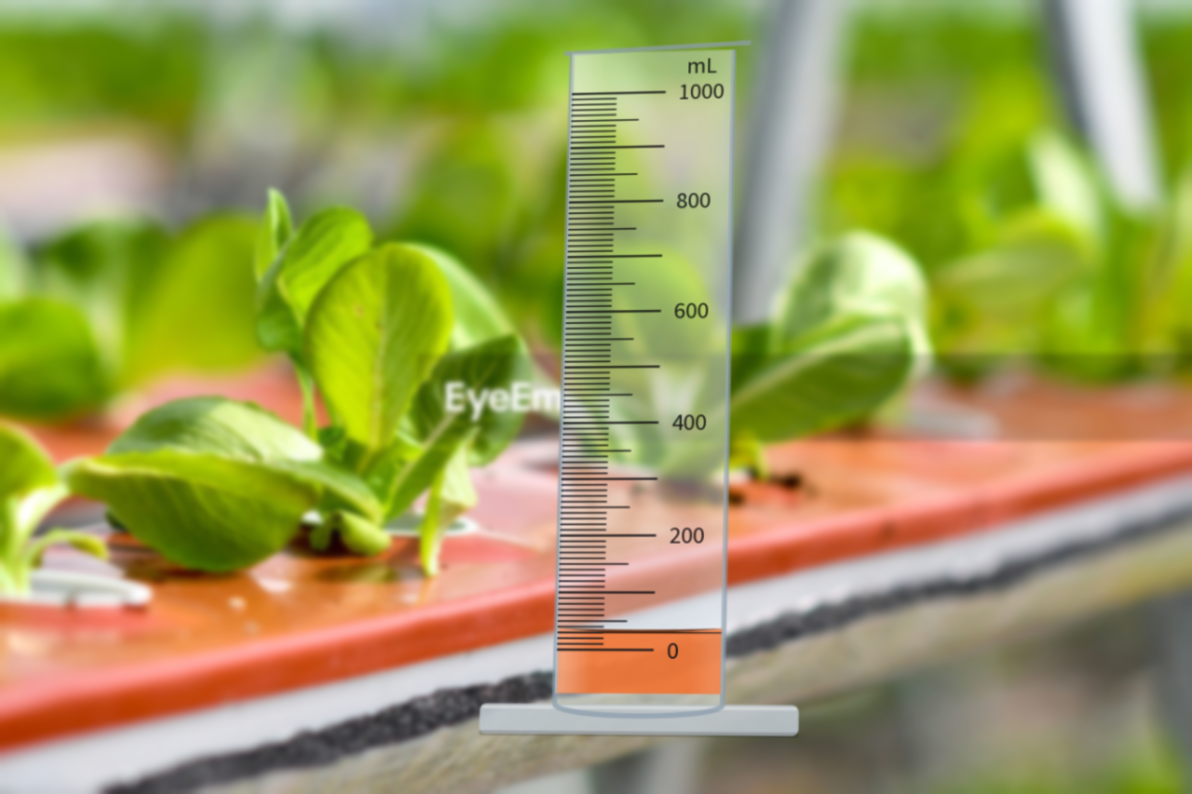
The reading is 30 mL
